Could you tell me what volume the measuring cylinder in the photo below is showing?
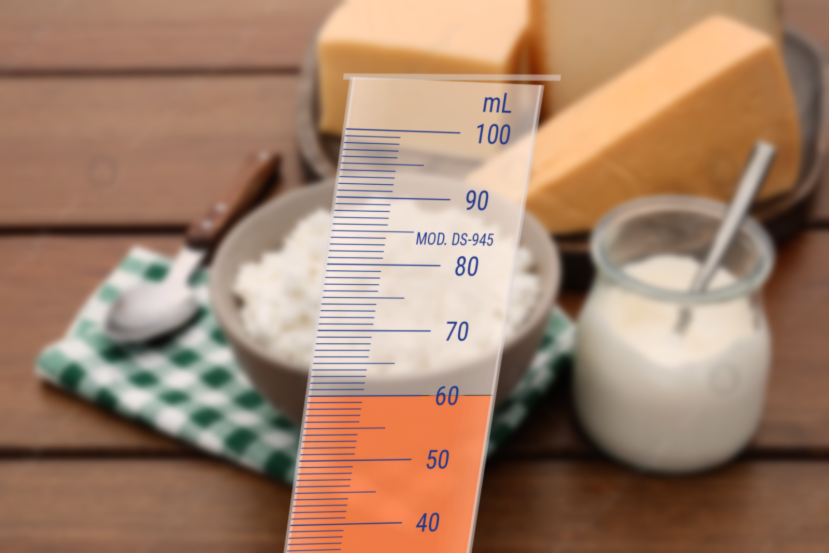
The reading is 60 mL
